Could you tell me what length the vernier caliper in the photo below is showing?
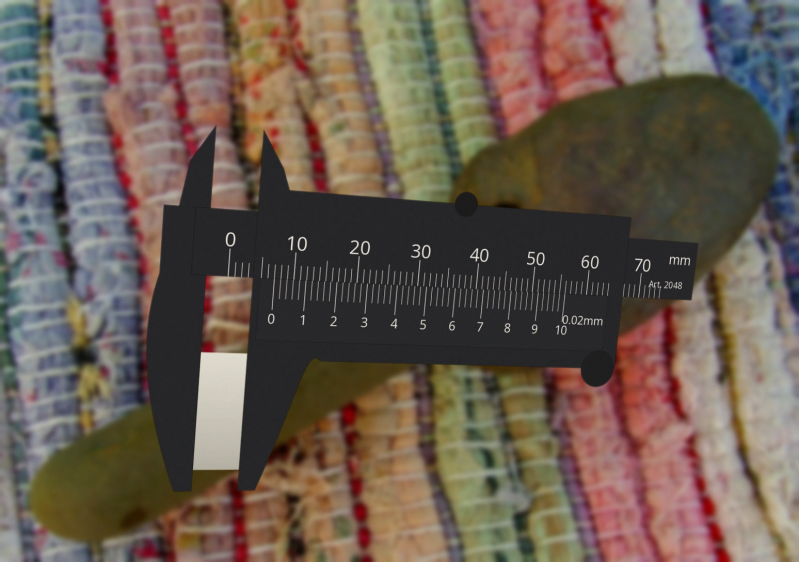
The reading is 7.0 mm
